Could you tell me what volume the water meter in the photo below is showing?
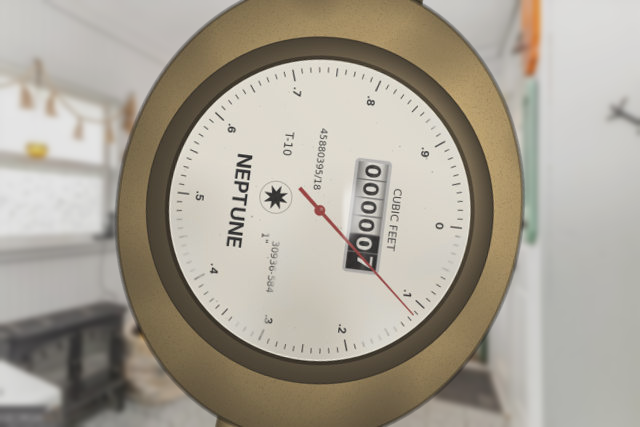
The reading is 7.11 ft³
